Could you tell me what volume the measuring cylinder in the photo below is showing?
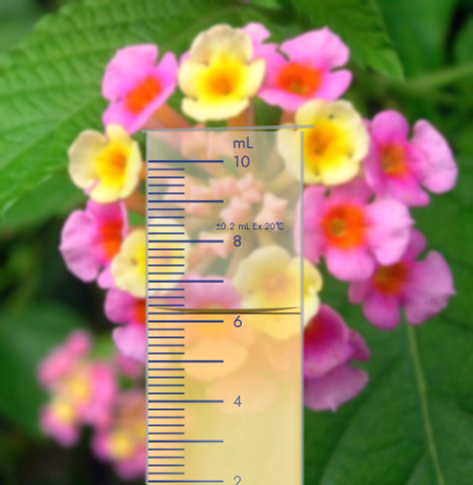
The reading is 6.2 mL
